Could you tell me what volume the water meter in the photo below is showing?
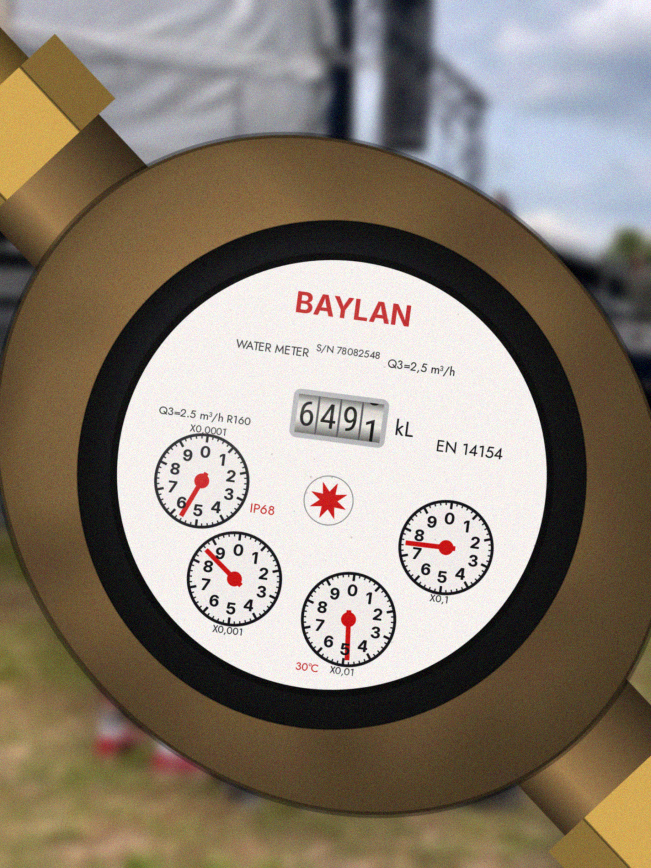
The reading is 6490.7485 kL
